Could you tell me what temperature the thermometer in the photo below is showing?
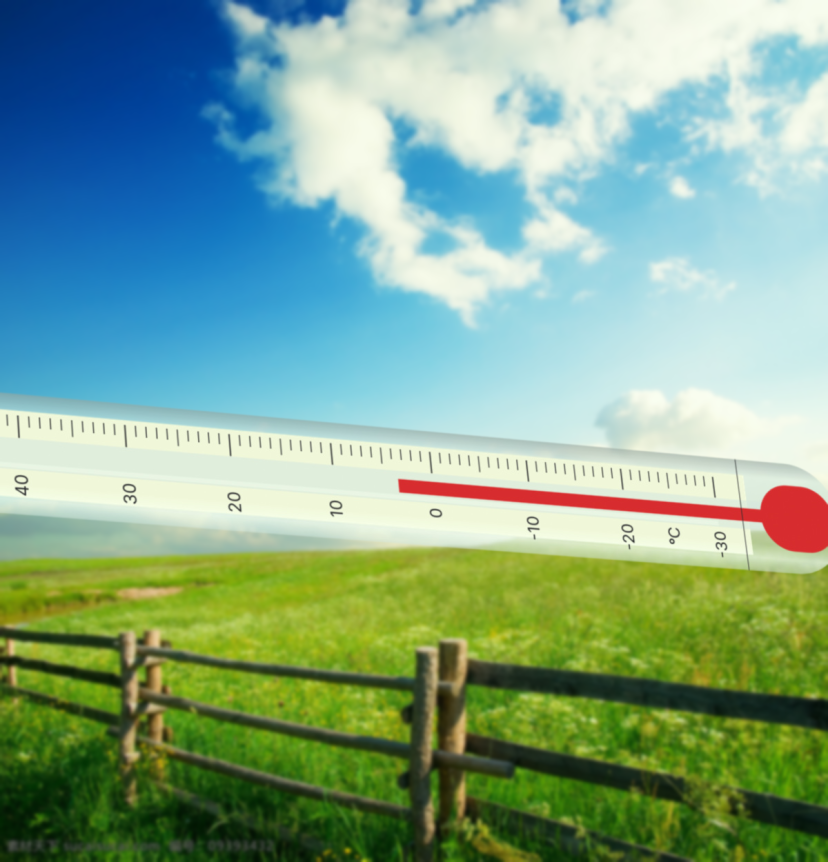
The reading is 3.5 °C
